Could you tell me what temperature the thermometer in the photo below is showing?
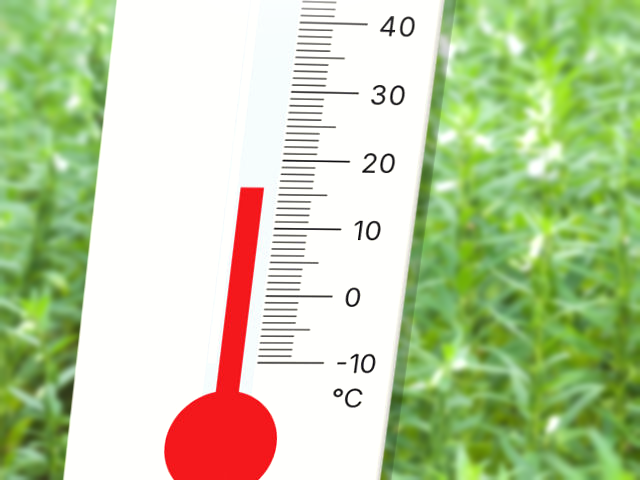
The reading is 16 °C
